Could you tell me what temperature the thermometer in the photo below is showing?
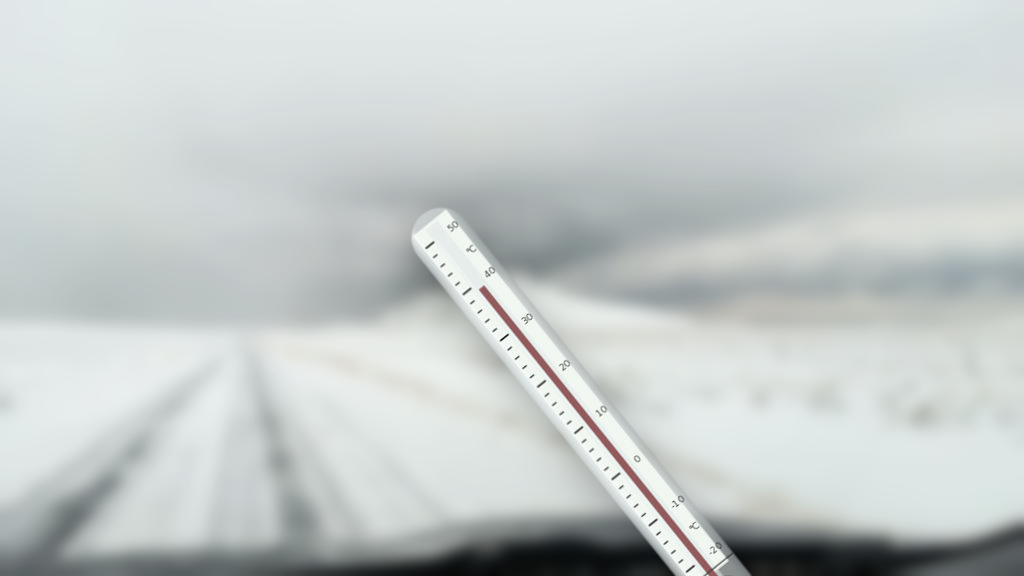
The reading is 39 °C
